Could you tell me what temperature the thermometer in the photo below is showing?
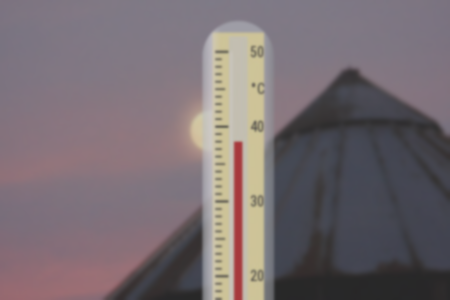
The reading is 38 °C
